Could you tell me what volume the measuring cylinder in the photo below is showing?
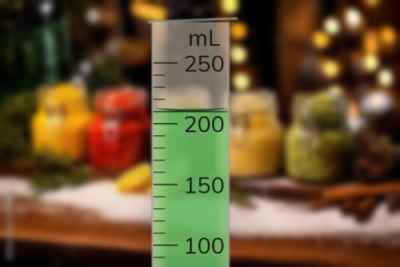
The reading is 210 mL
